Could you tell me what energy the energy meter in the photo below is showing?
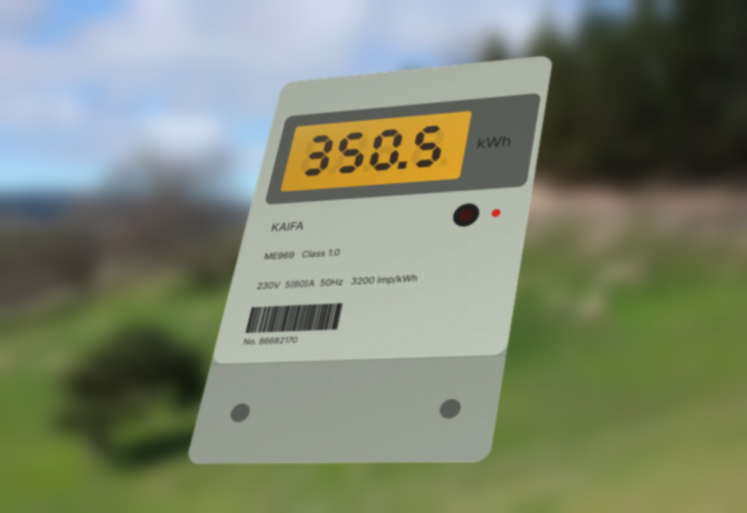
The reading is 350.5 kWh
